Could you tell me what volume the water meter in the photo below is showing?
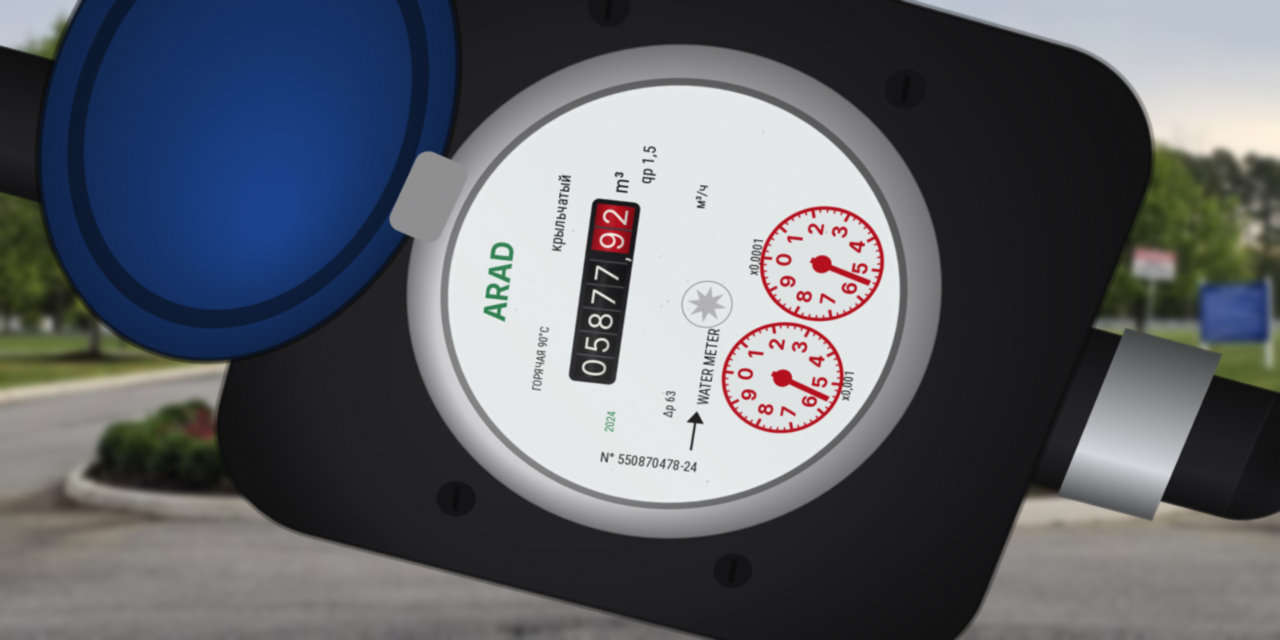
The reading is 5877.9255 m³
